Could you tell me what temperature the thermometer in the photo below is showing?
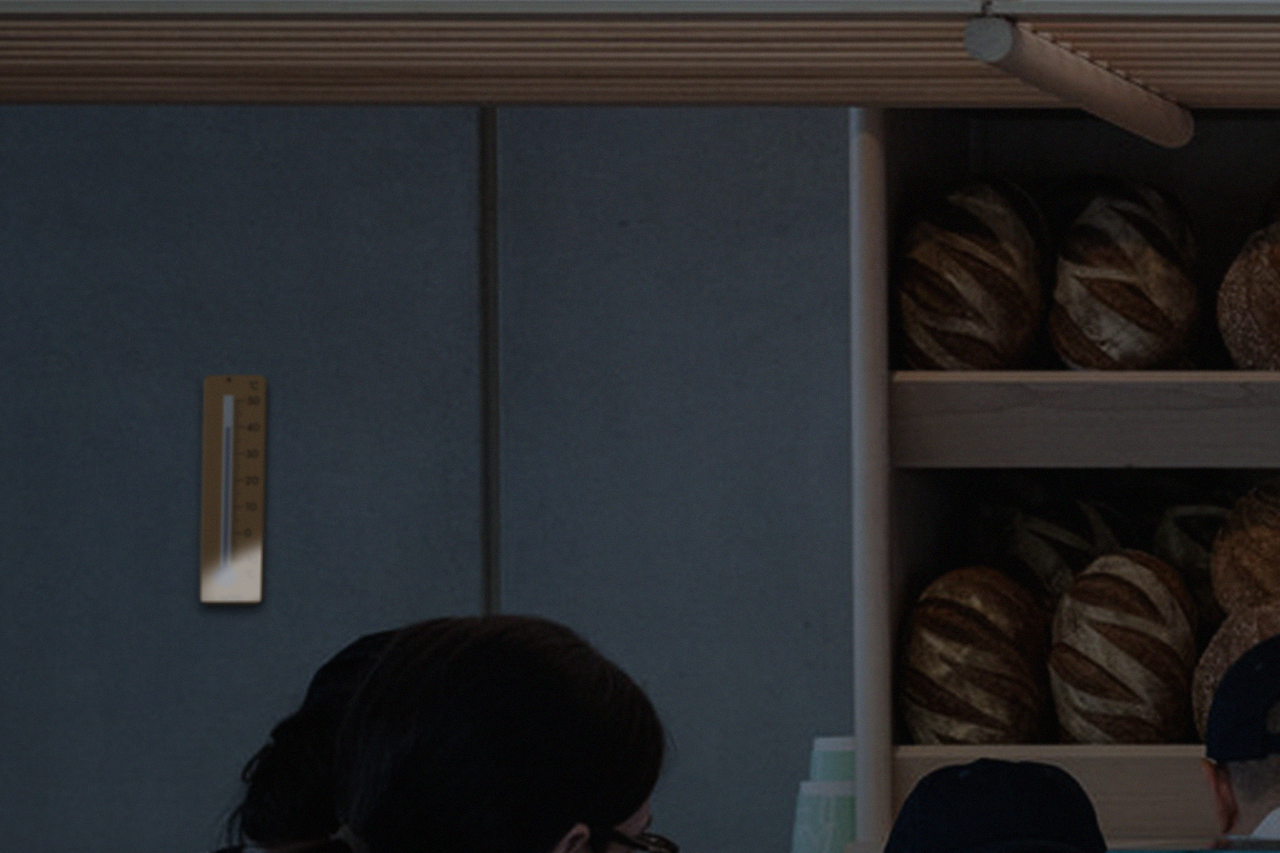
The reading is 40 °C
